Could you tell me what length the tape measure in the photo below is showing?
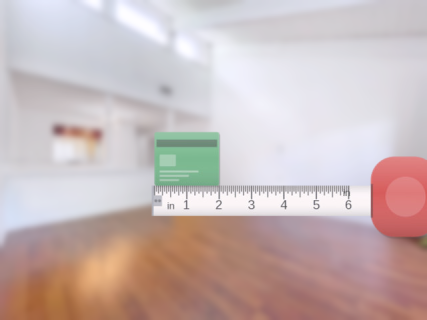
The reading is 2 in
